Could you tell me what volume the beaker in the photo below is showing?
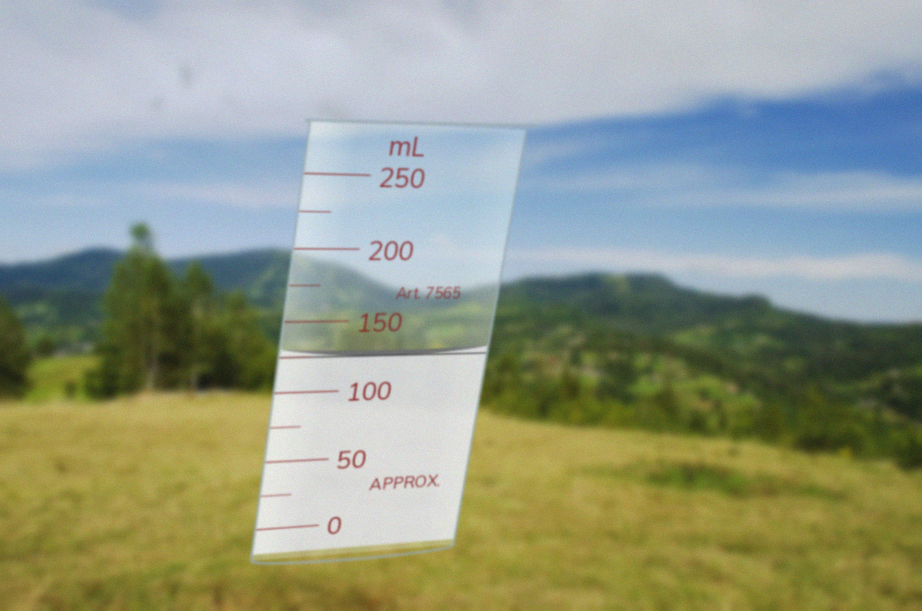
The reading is 125 mL
